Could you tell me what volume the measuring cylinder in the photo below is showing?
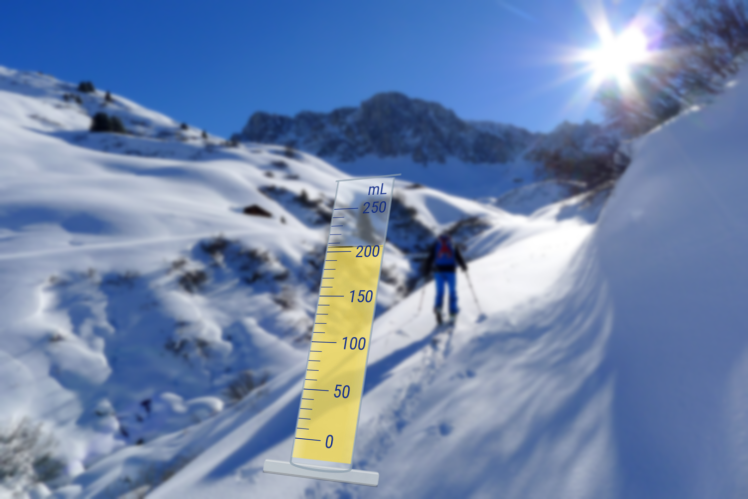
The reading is 205 mL
